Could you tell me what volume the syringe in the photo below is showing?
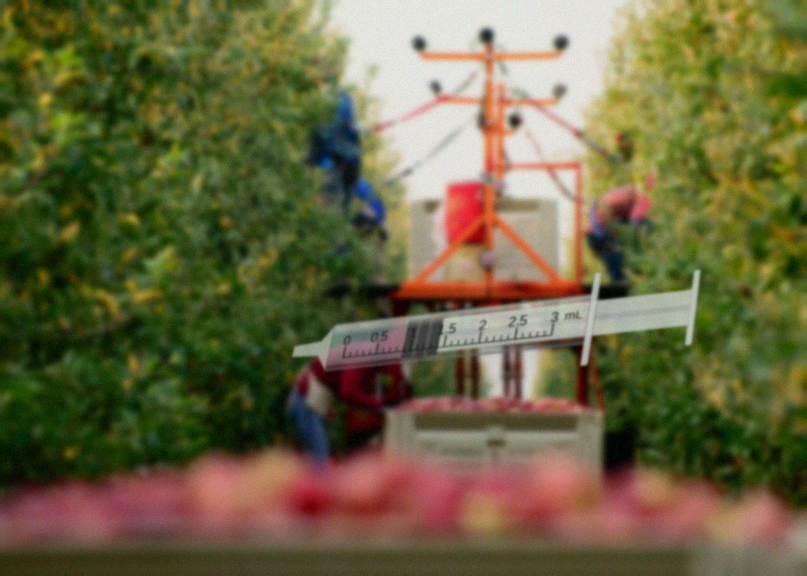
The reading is 0.9 mL
